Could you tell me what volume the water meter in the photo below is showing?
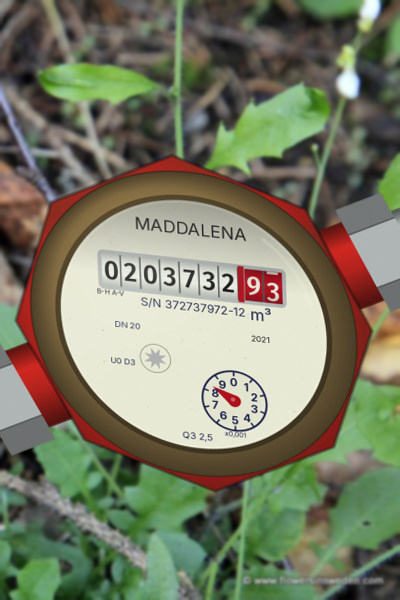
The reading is 203732.928 m³
